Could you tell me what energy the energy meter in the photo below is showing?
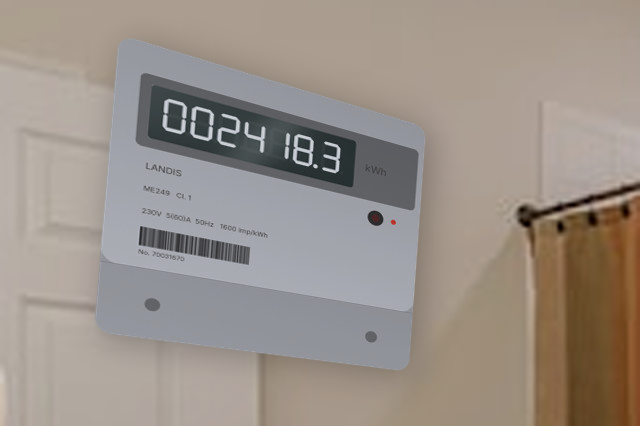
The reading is 2418.3 kWh
